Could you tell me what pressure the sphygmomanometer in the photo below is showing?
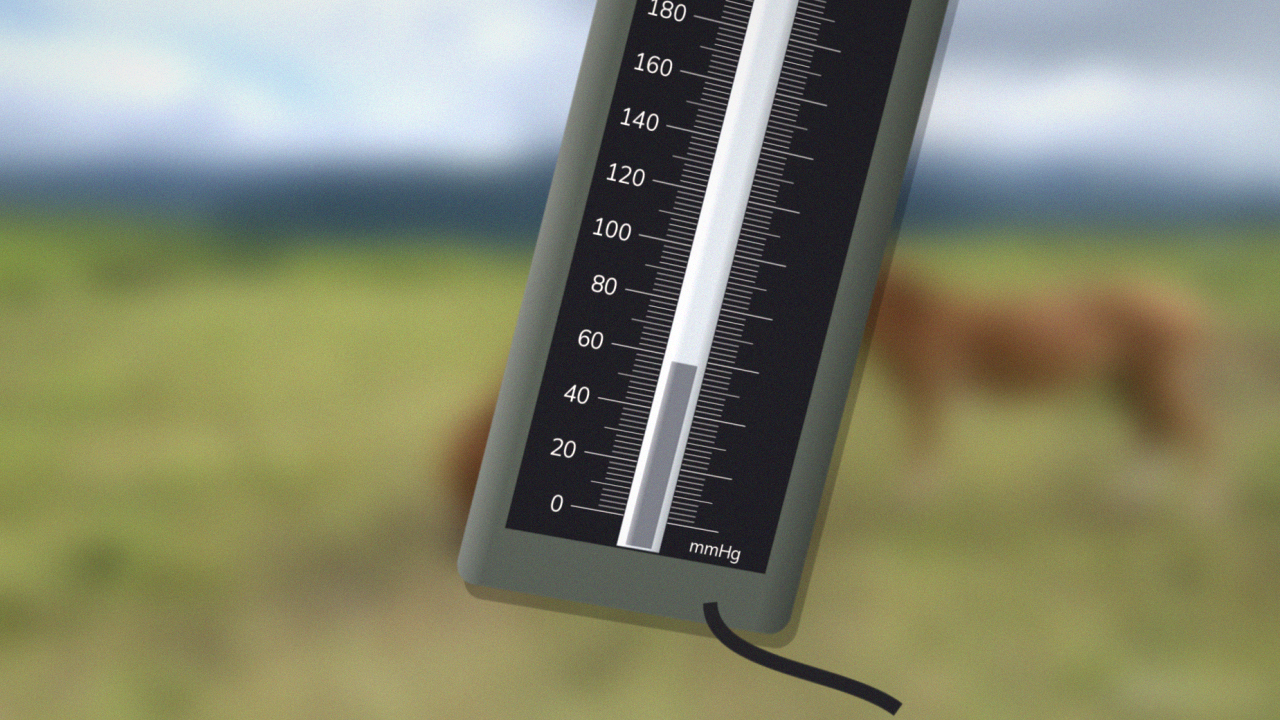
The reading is 58 mmHg
